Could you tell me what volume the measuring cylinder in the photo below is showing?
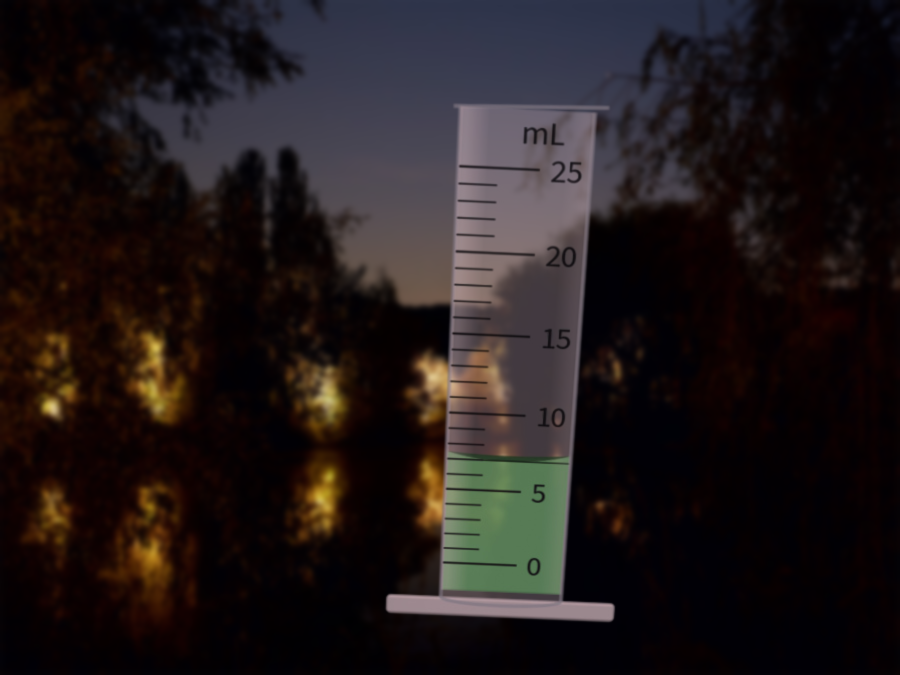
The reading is 7 mL
